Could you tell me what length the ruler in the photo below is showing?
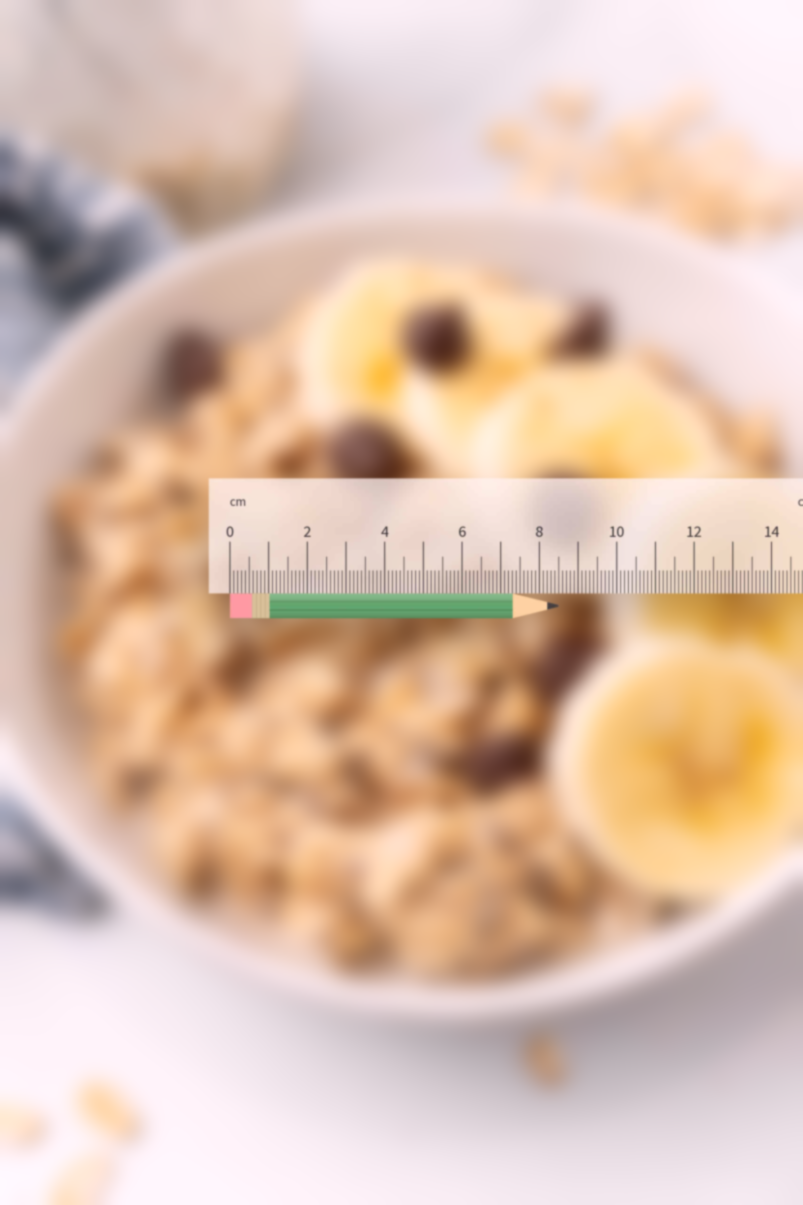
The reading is 8.5 cm
